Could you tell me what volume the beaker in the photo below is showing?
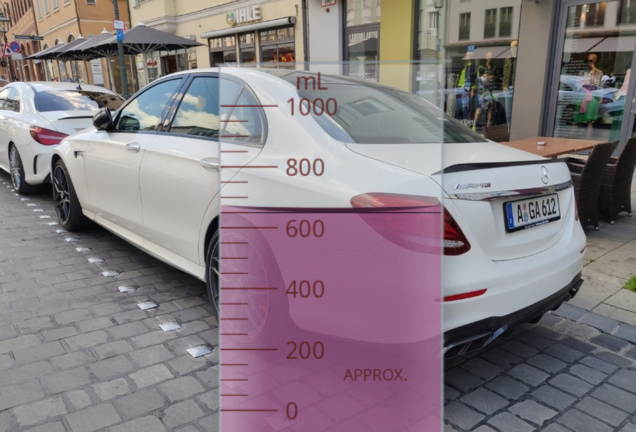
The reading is 650 mL
